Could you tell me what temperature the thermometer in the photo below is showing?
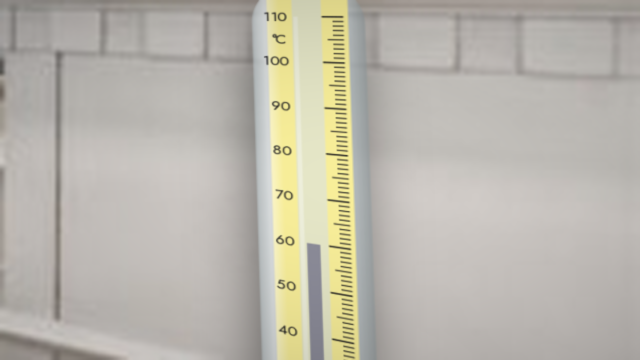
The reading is 60 °C
